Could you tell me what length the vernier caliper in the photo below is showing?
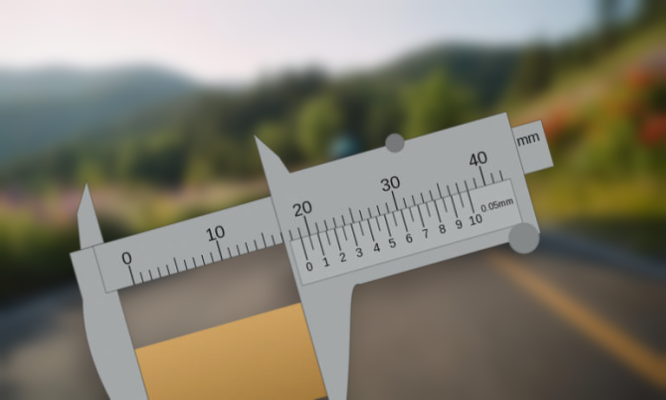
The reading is 19.0 mm
